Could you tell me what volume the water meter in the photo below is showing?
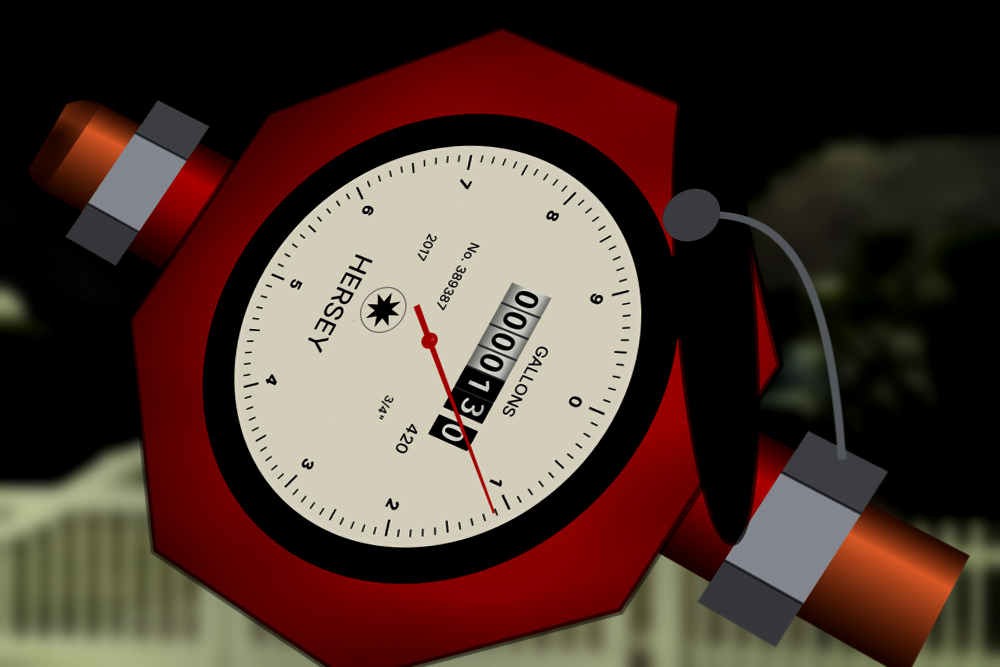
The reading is 131.1 gal
